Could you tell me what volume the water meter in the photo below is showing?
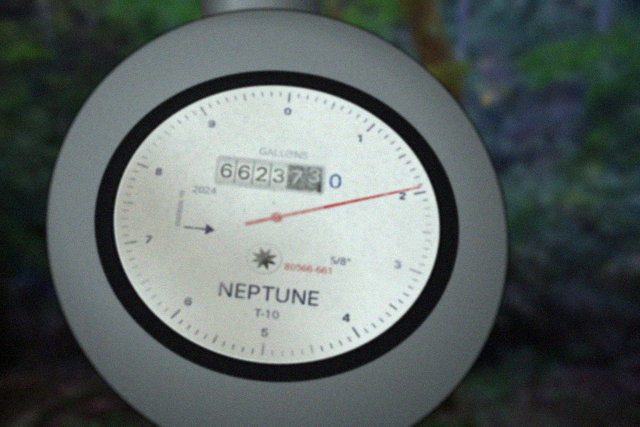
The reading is 6623731.9 gal
